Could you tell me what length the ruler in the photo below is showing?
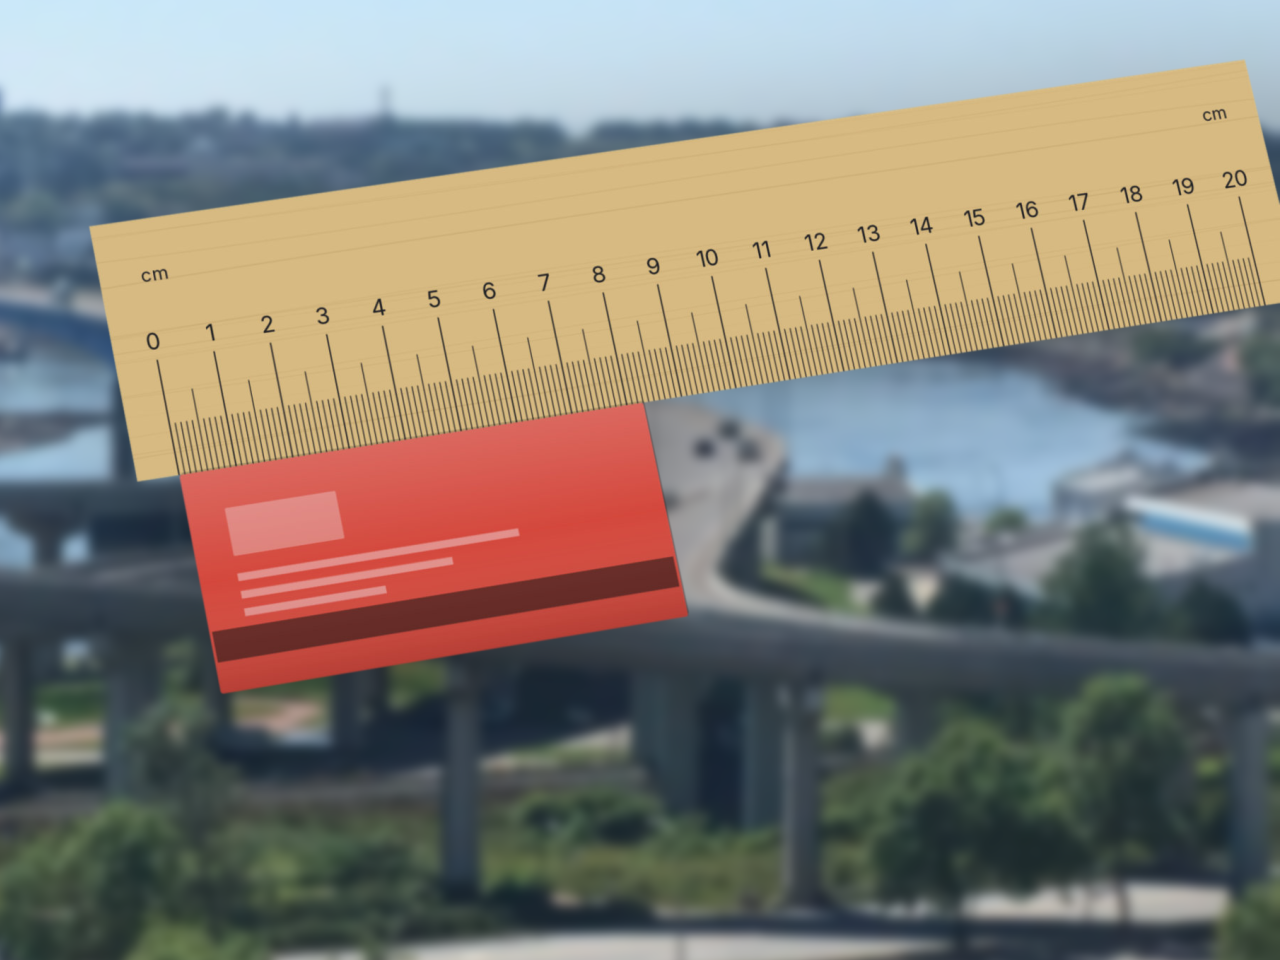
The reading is 8.3 cm
